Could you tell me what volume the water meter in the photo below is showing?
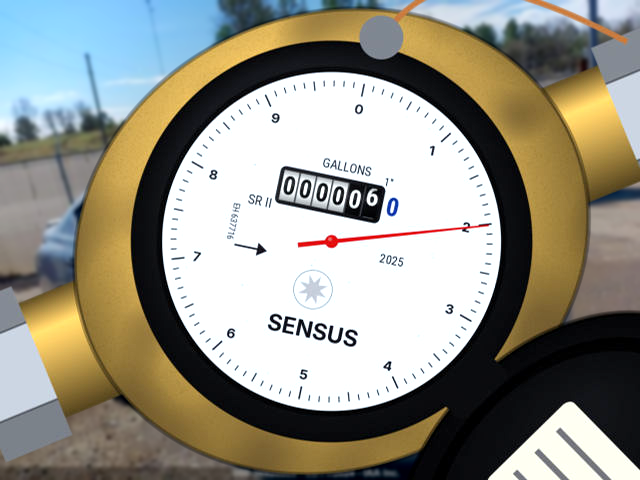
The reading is 62.0 gal
